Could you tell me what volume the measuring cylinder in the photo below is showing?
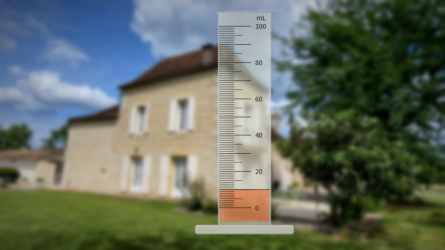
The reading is 10 mL
